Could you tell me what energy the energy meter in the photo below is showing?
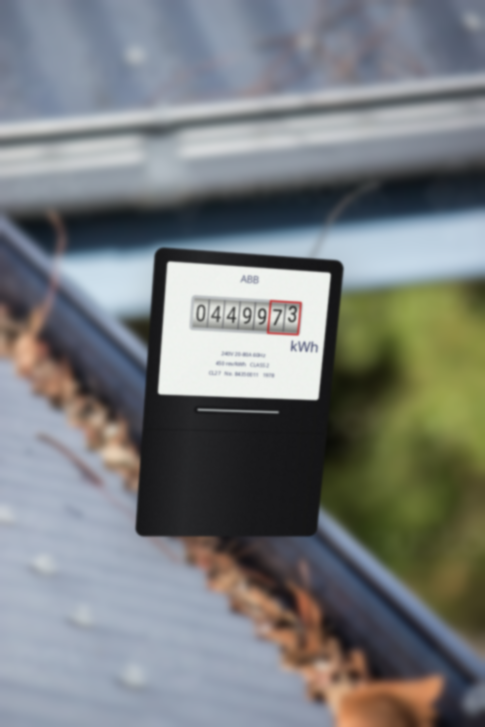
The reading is 4499.73 kWh
